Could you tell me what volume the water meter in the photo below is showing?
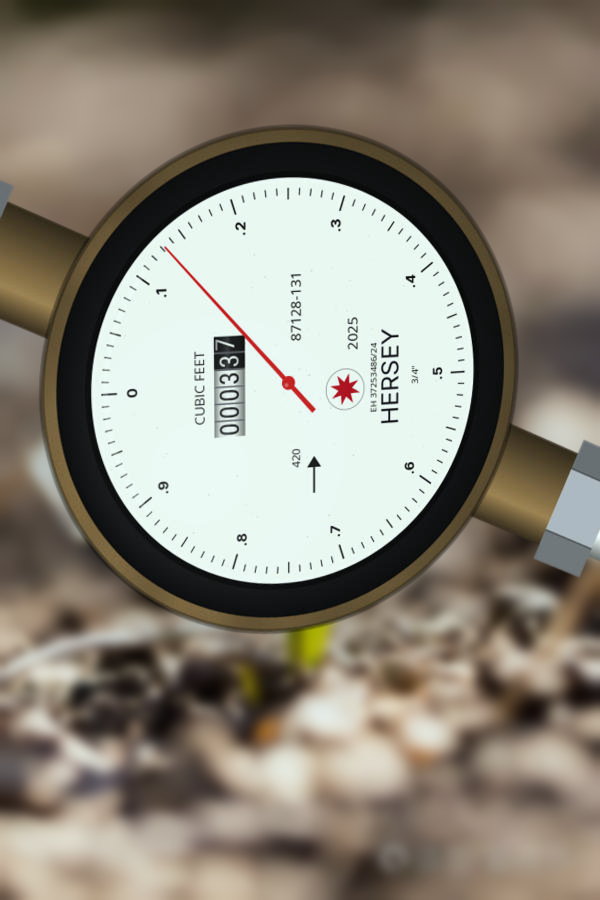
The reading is 337.13 ft³
